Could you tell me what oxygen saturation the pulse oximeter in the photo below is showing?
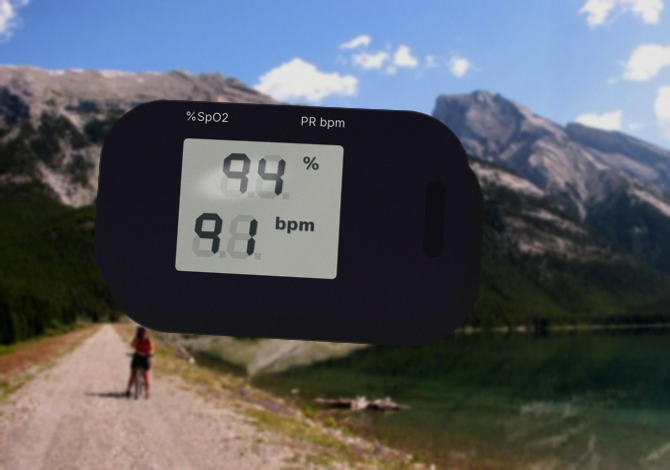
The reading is 94 %
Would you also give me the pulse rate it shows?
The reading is 91 bpm
